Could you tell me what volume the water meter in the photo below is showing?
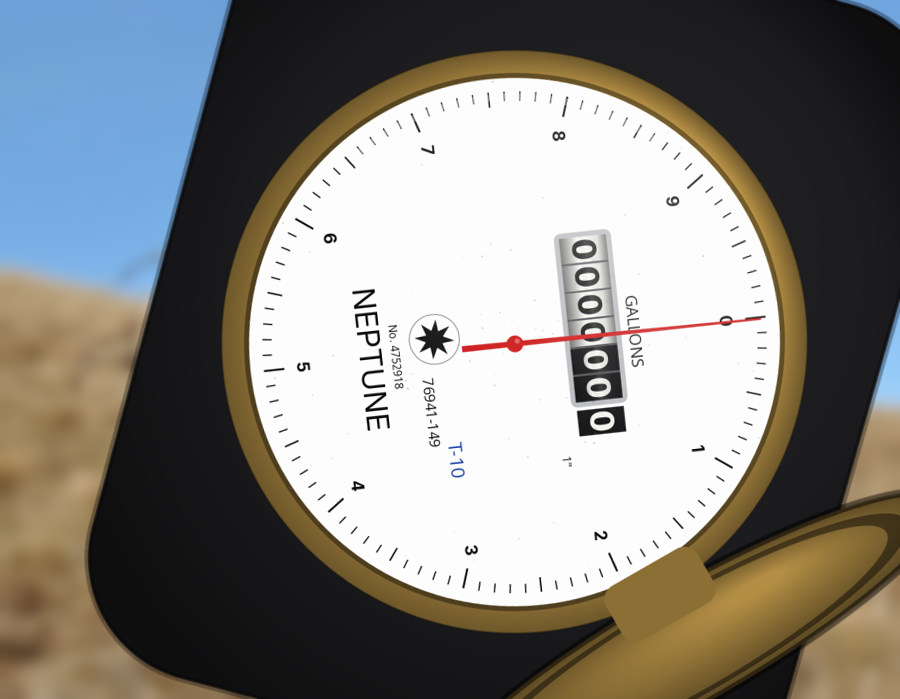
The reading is 0.0 gal
